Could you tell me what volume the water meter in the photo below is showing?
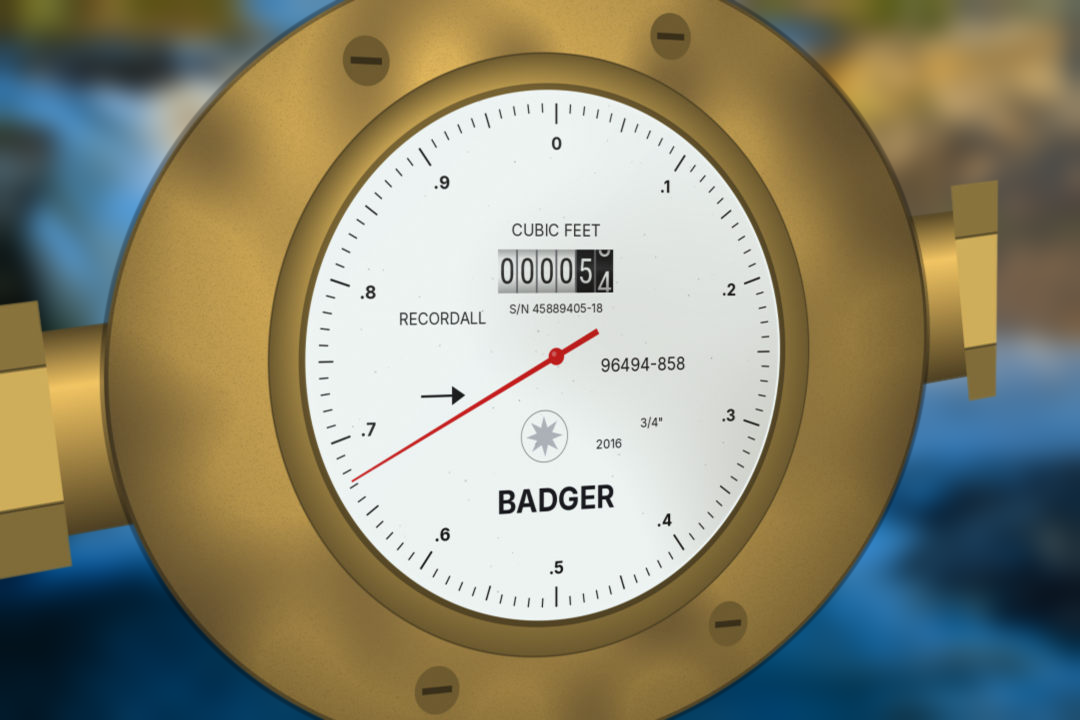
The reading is 53.67 ft³
